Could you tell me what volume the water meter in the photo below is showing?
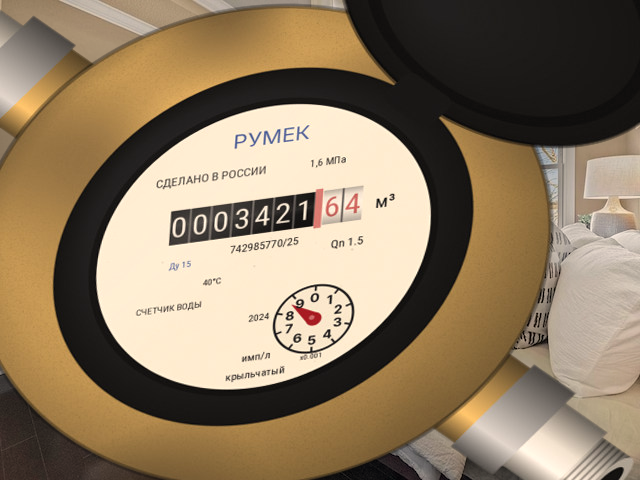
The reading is 3421.648 m³
